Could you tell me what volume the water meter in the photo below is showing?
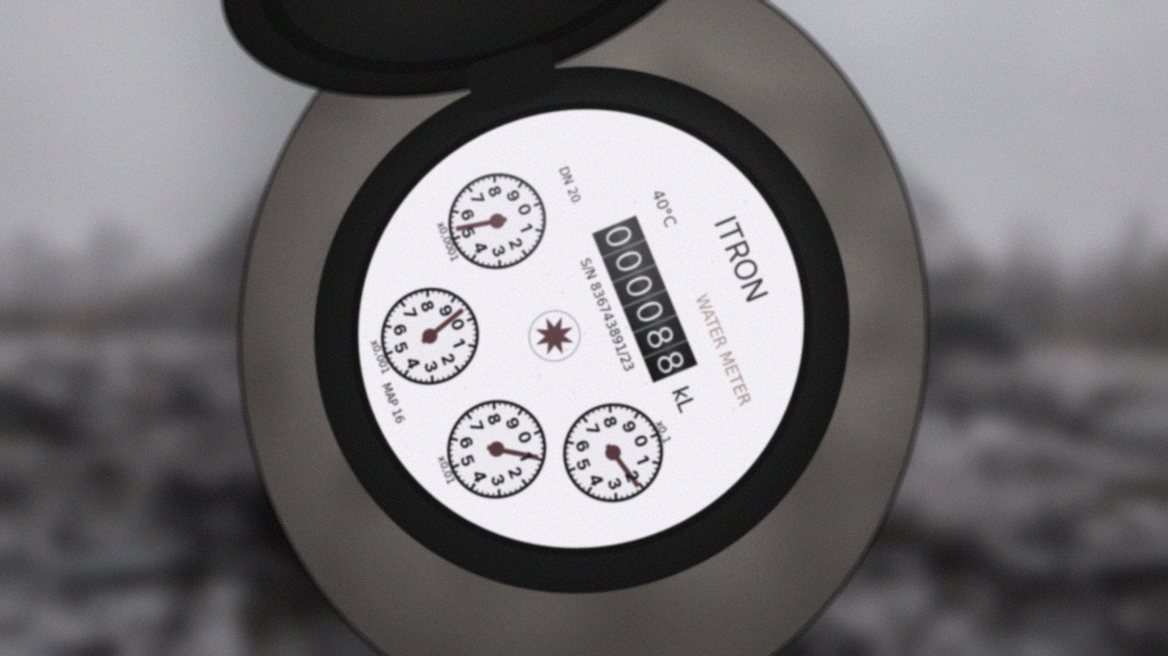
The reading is 88.2095 kL
